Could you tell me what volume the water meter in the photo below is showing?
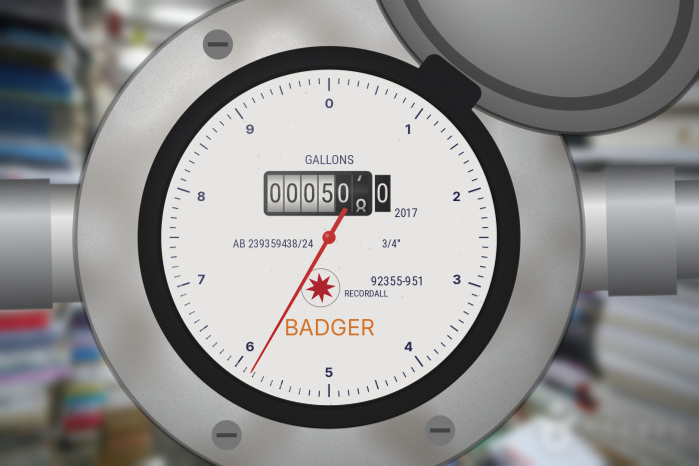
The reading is 5075.8 gal
